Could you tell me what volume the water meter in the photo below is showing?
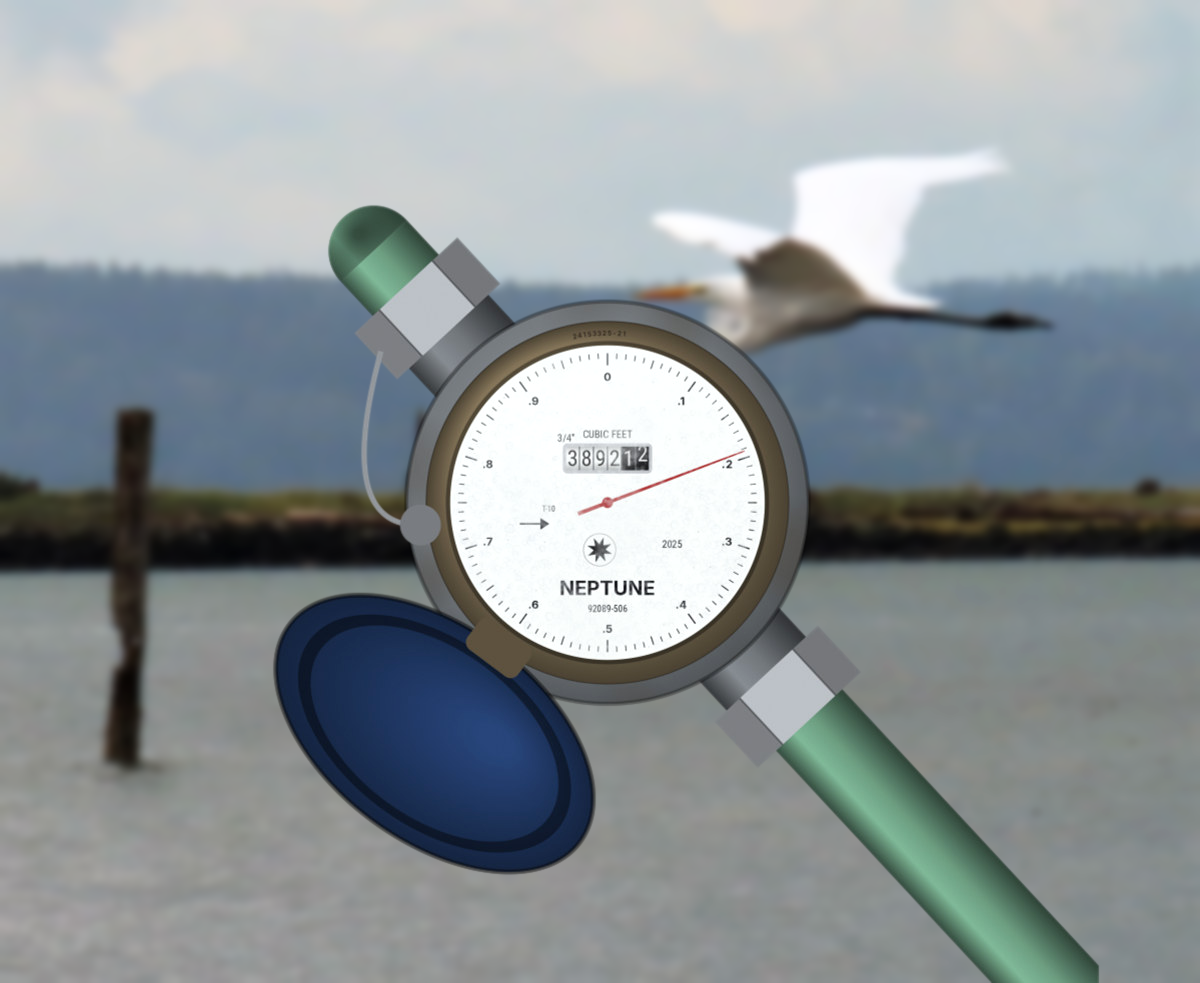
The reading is 389212.19 ft³
